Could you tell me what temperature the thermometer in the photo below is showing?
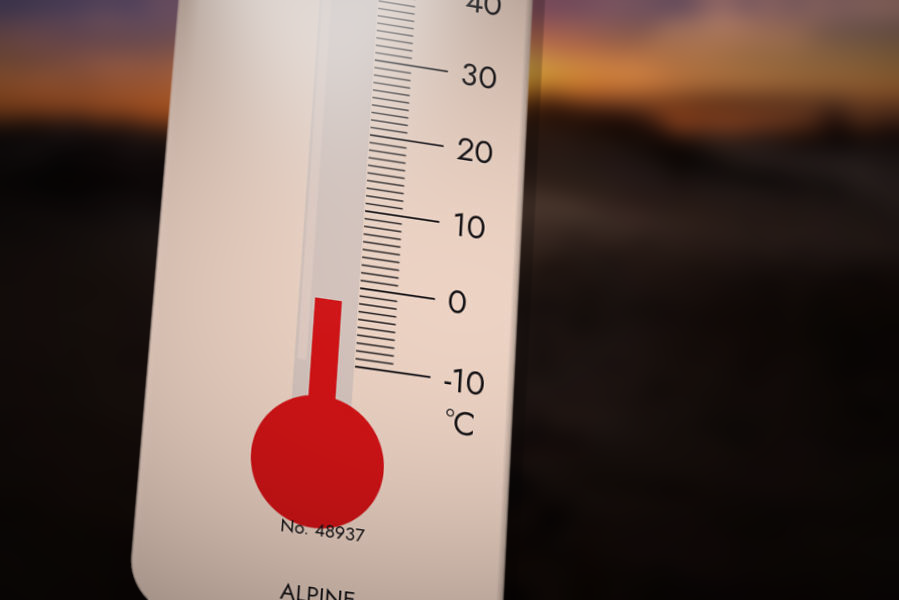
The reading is -2 °C
